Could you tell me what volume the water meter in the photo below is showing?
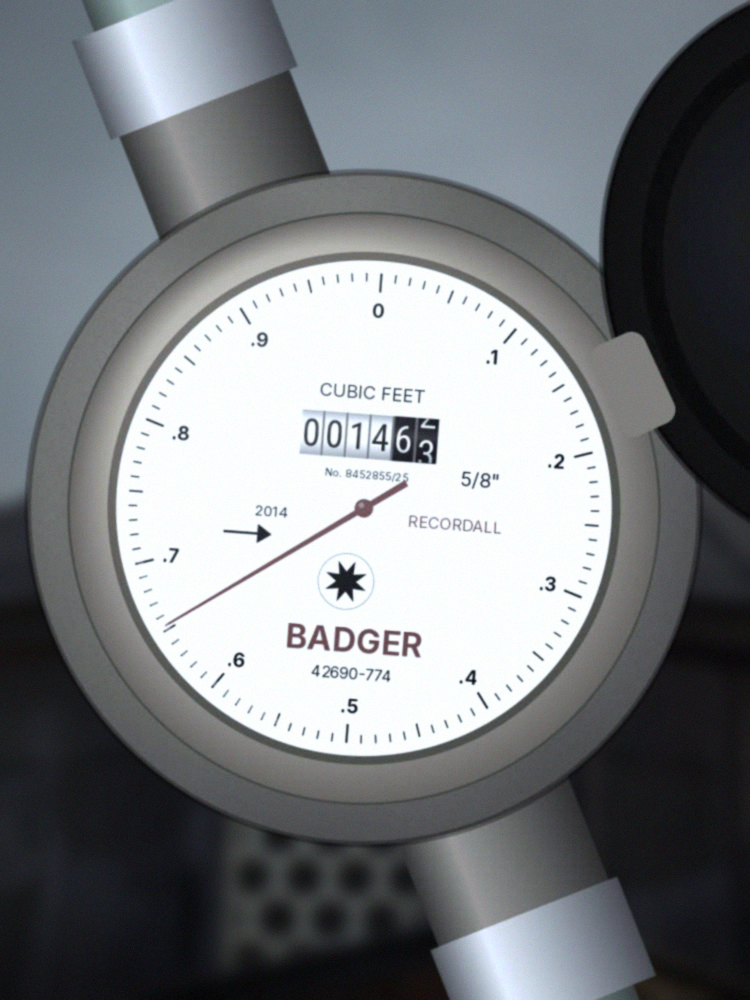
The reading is 1462.65 ft³
